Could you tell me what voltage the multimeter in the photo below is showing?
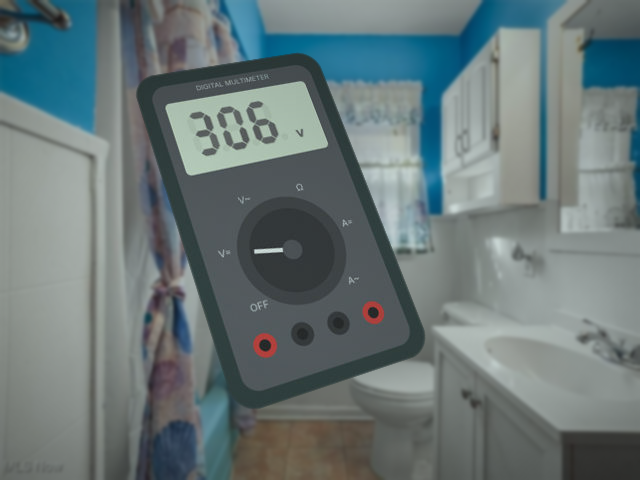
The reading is 306 V
